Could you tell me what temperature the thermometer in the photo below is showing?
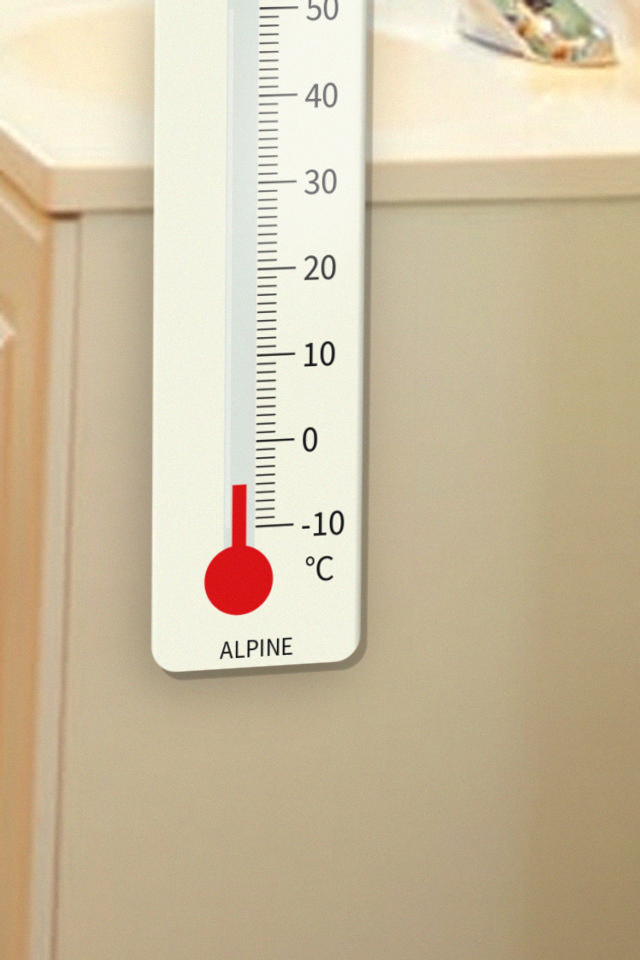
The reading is -5 °C
